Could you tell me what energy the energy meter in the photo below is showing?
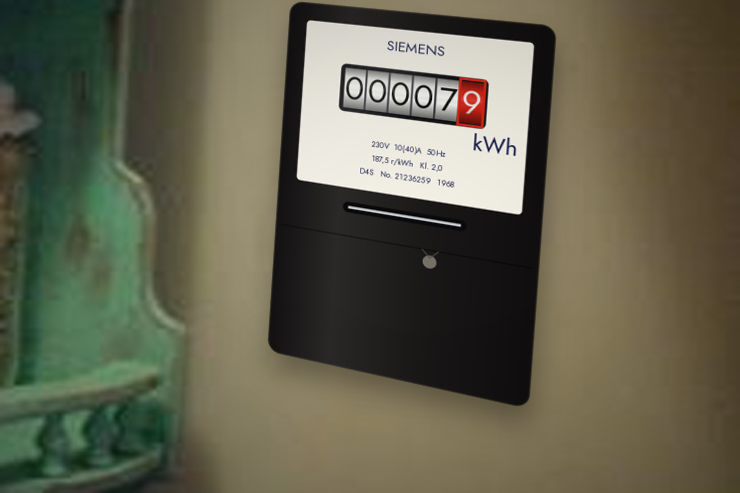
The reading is 7.9 kWh
